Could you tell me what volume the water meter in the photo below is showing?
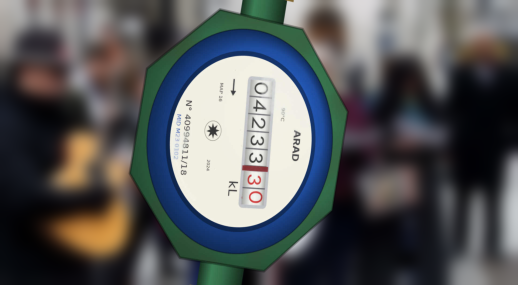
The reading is 4233.30 kL
